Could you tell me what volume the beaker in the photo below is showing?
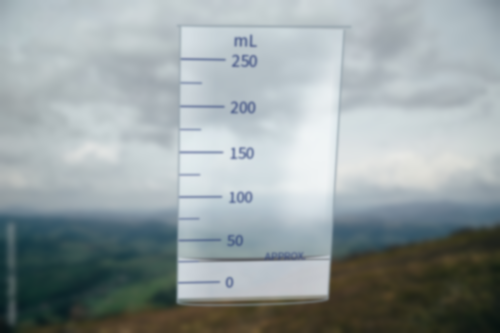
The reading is 25 mL
